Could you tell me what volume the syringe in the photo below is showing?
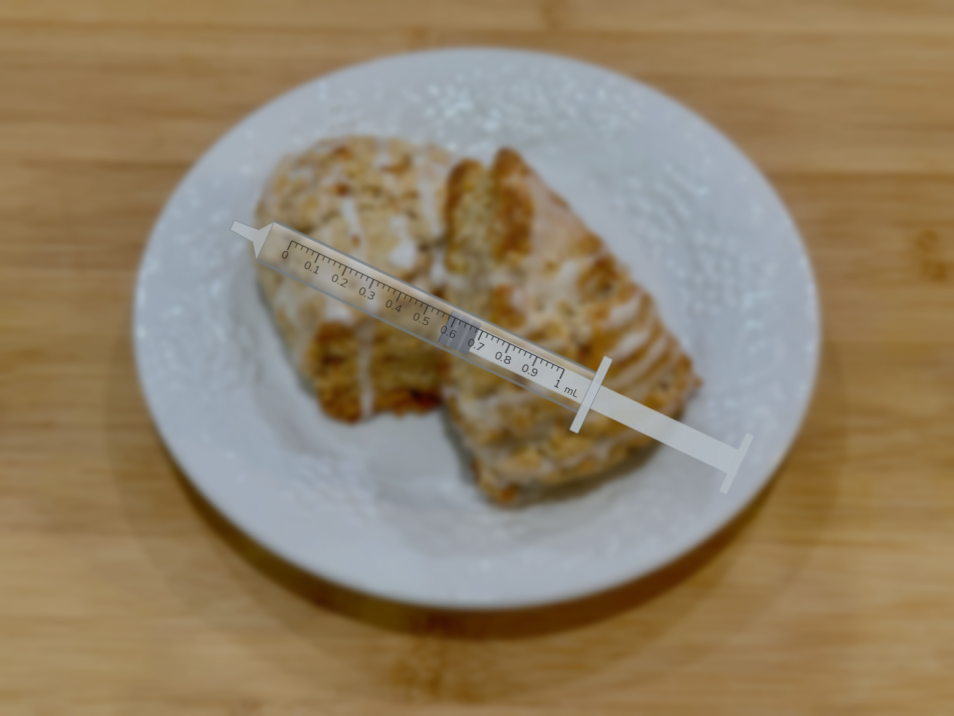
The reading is 0.58 mL
